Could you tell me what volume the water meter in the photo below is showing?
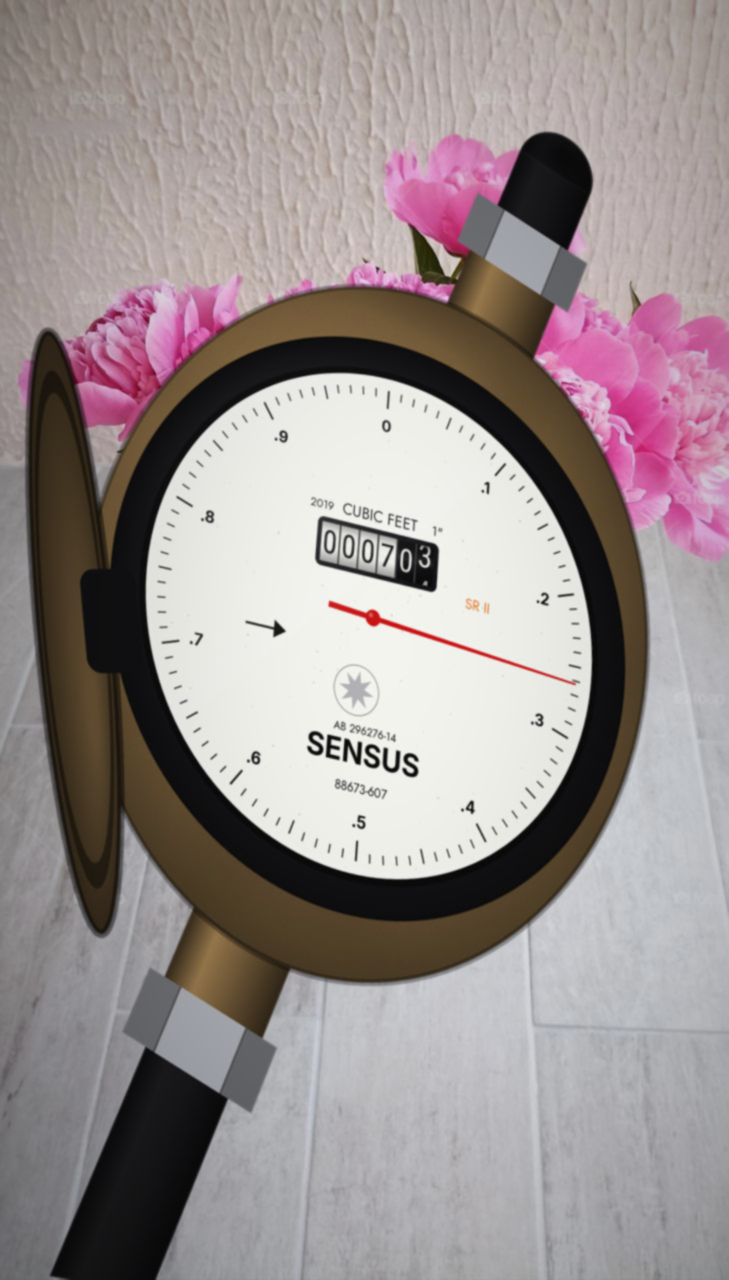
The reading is 703.26 ft³
